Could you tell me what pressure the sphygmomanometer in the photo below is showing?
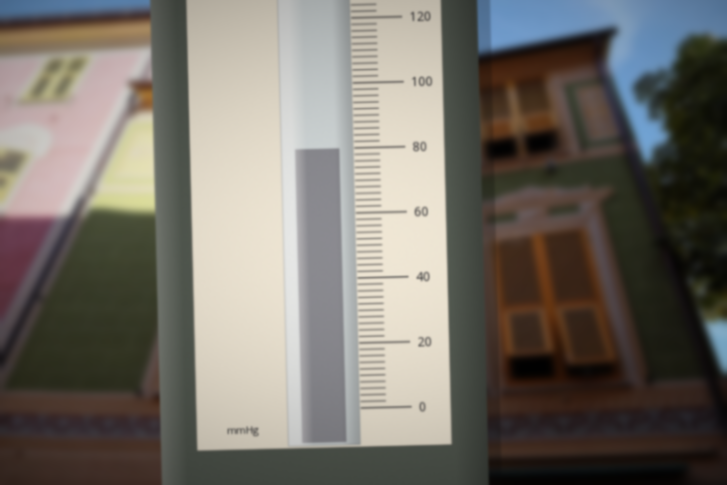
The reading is 80 mmHg
